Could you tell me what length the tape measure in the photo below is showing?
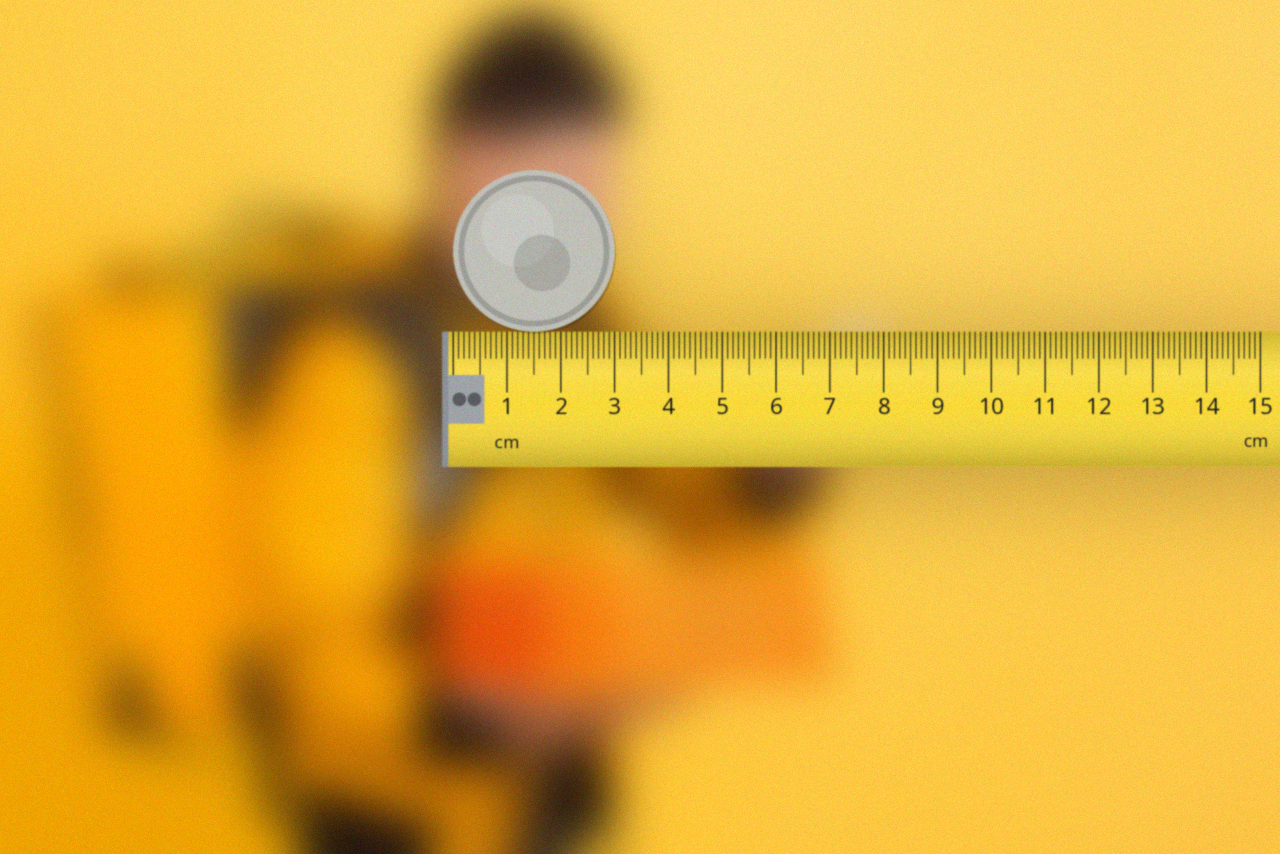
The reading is 3 cm
